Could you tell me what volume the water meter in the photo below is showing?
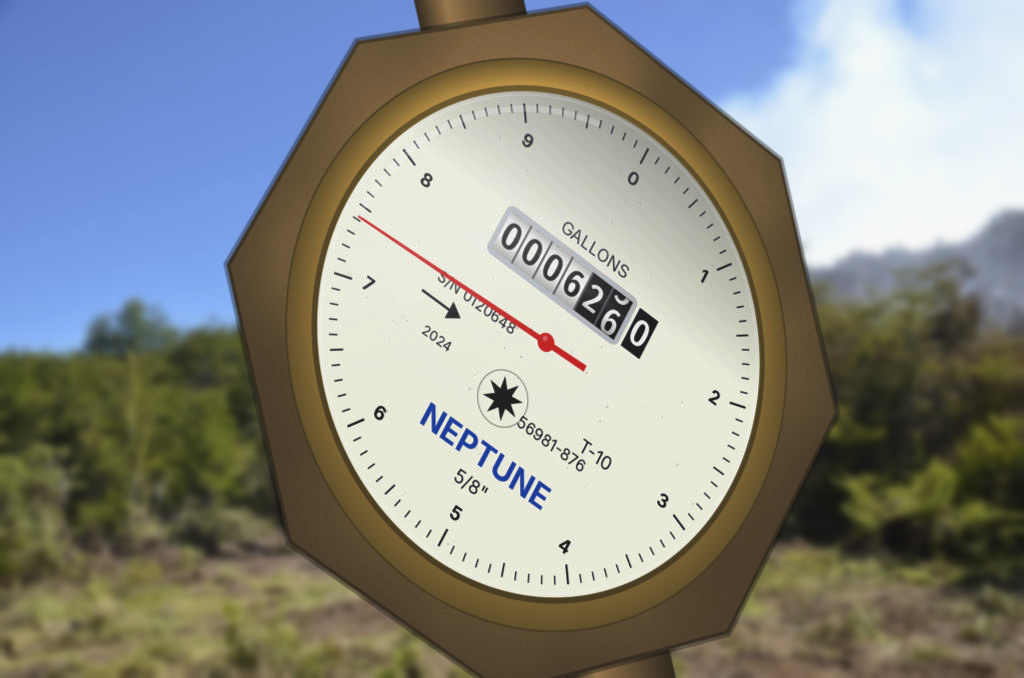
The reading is 6257.4 gal
